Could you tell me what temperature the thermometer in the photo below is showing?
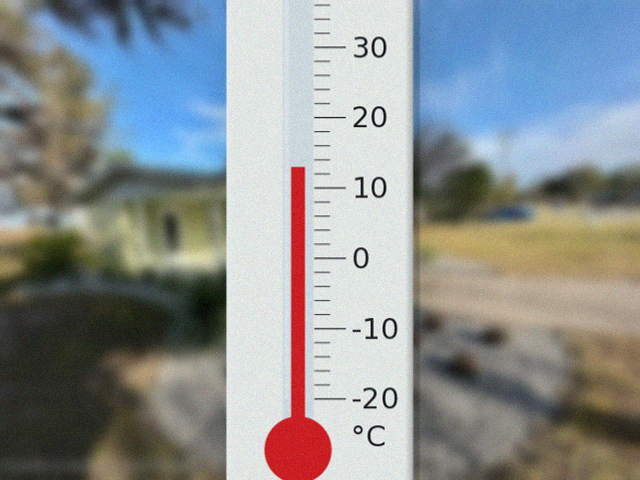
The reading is 13 °C
